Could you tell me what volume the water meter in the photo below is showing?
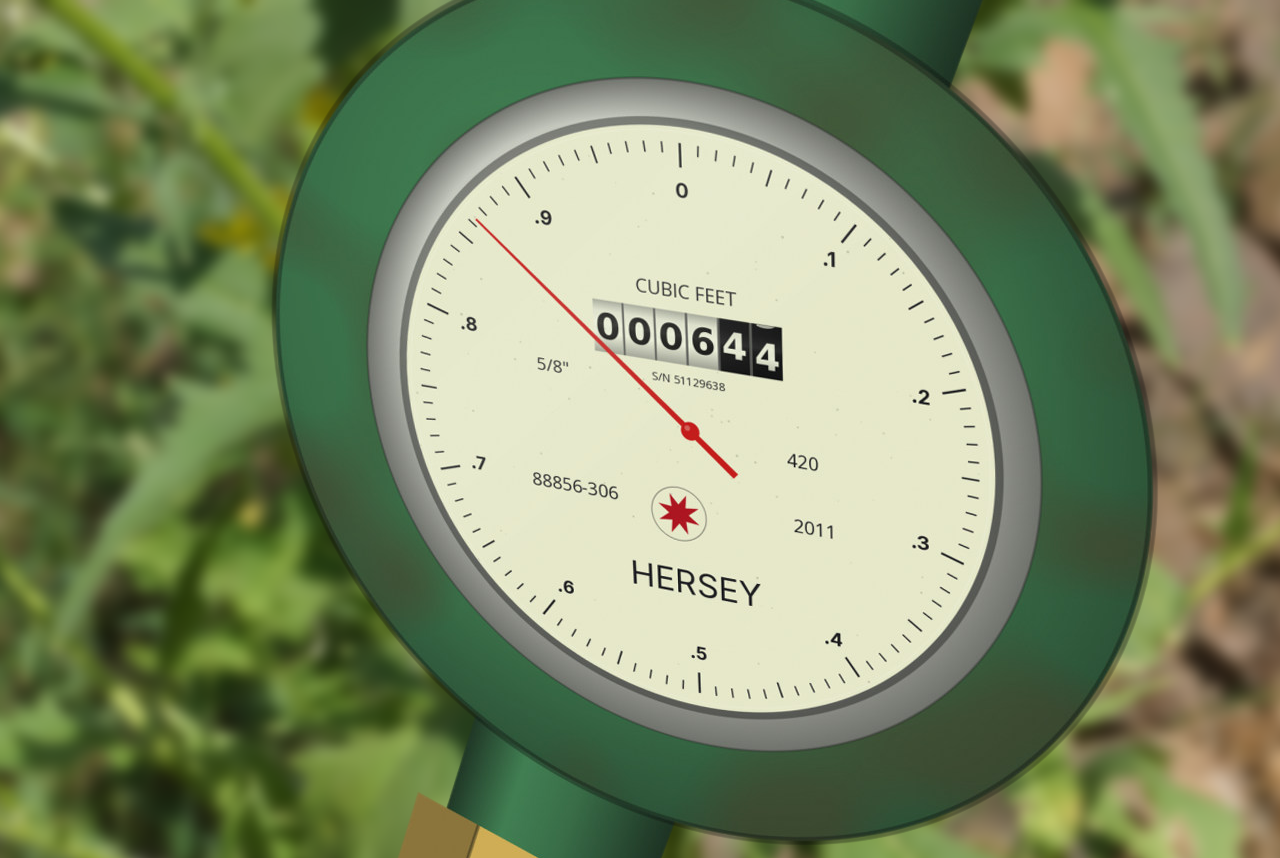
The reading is 643.86 ft³
